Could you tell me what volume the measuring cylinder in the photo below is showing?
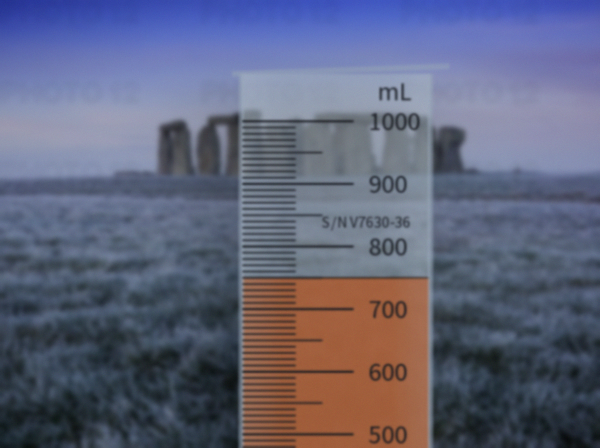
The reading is 750 mL
